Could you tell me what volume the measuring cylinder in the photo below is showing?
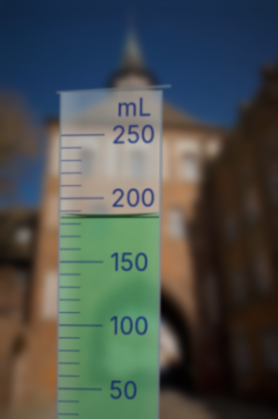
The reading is 185 mL
